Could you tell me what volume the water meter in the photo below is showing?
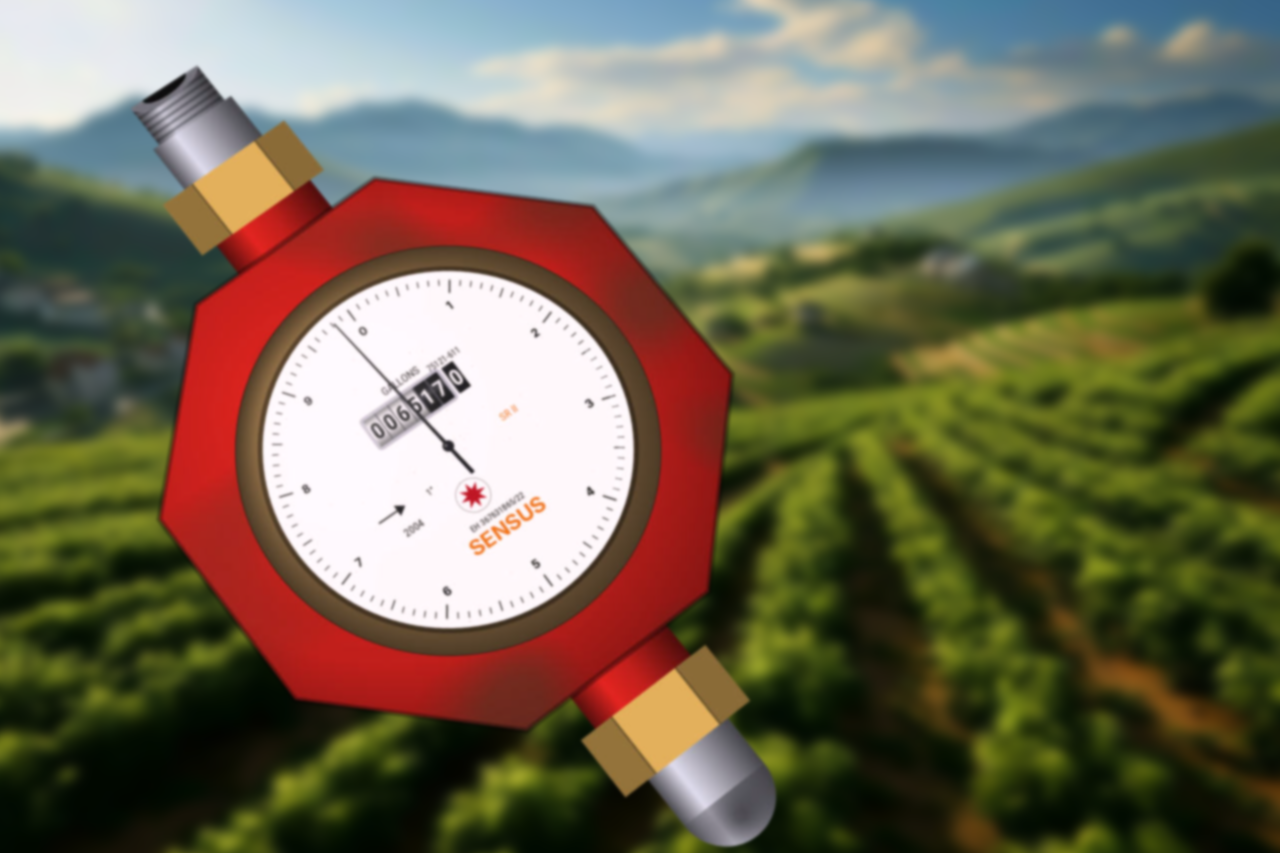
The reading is 65169.8 gal
